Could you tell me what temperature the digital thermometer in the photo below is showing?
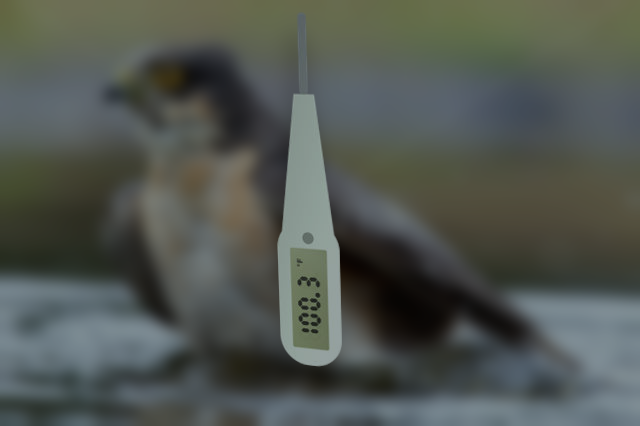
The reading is 100.3 °F
